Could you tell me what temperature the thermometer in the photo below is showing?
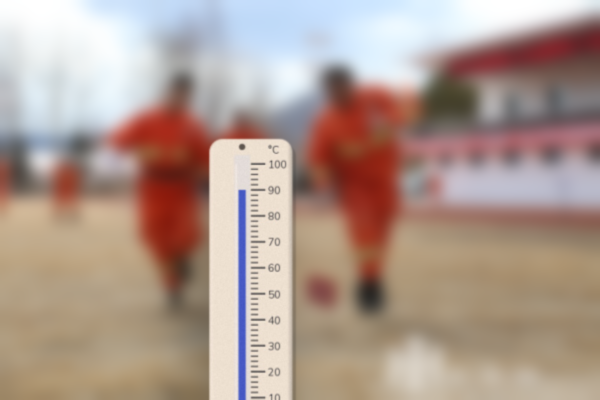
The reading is 90 °C
